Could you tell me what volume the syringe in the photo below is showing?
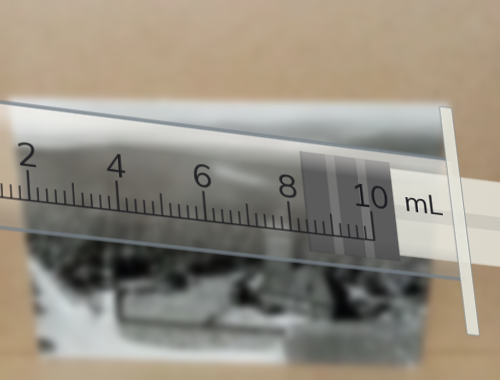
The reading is 8.4 mL
